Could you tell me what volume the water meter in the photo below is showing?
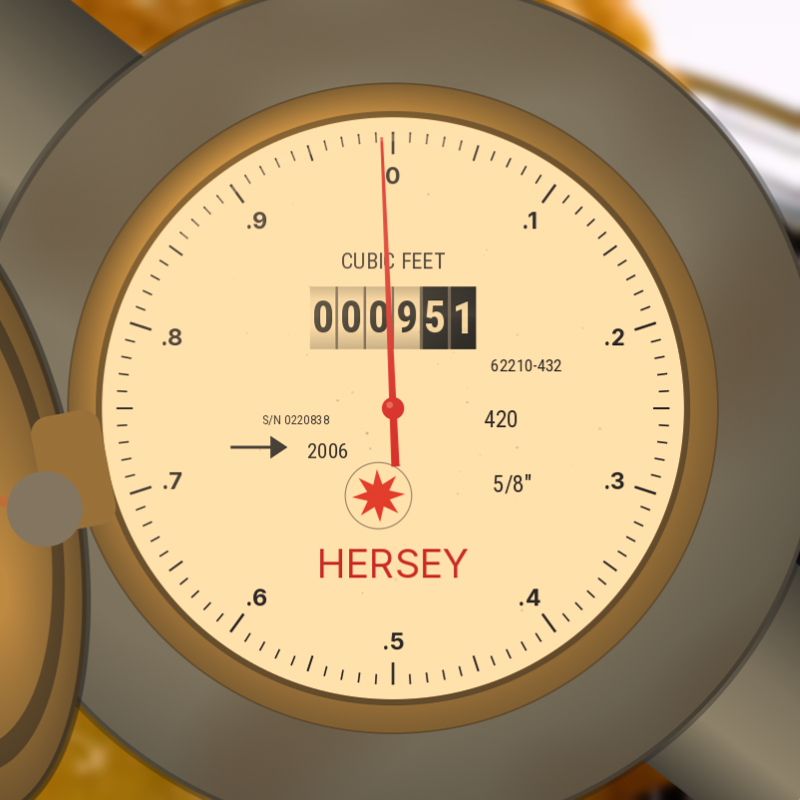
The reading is 950.99 ft³
